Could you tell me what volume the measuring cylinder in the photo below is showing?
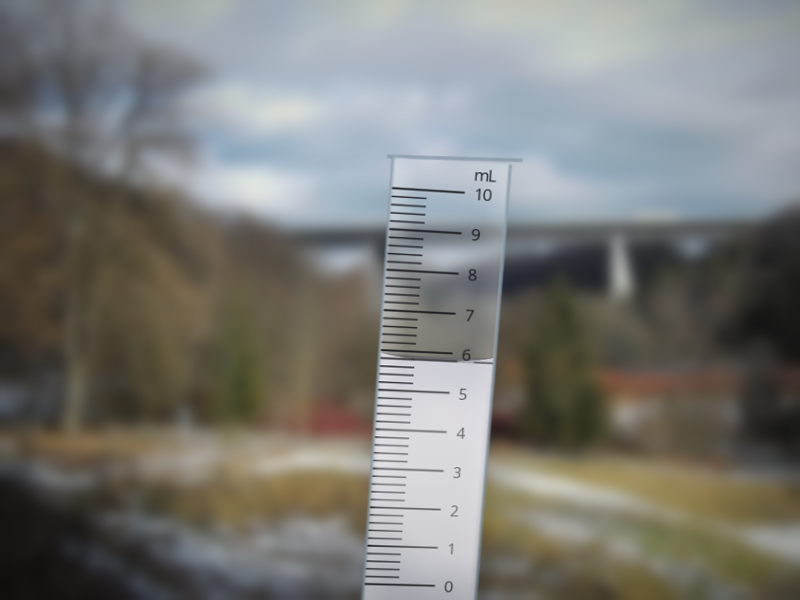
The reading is 5.8 mL
